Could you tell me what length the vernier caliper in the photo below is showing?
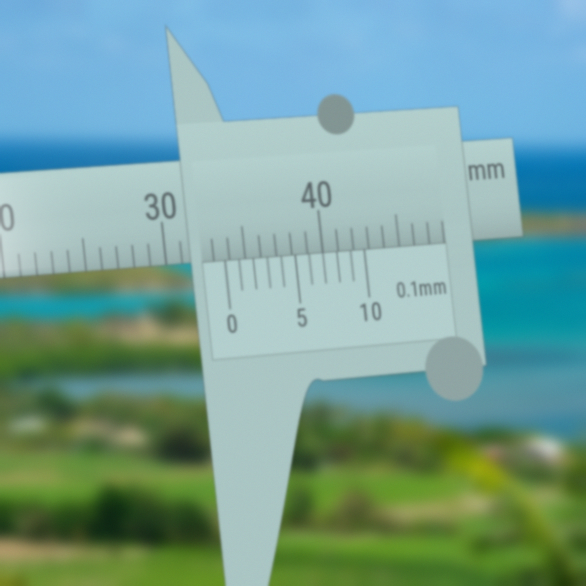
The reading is 33.7 mm
